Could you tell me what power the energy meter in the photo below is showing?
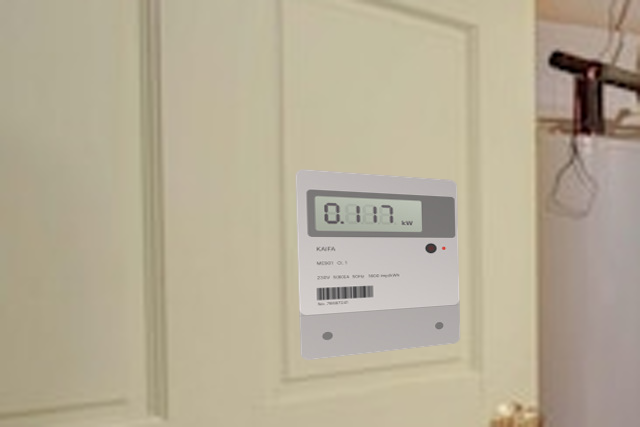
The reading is 0.117 kW
